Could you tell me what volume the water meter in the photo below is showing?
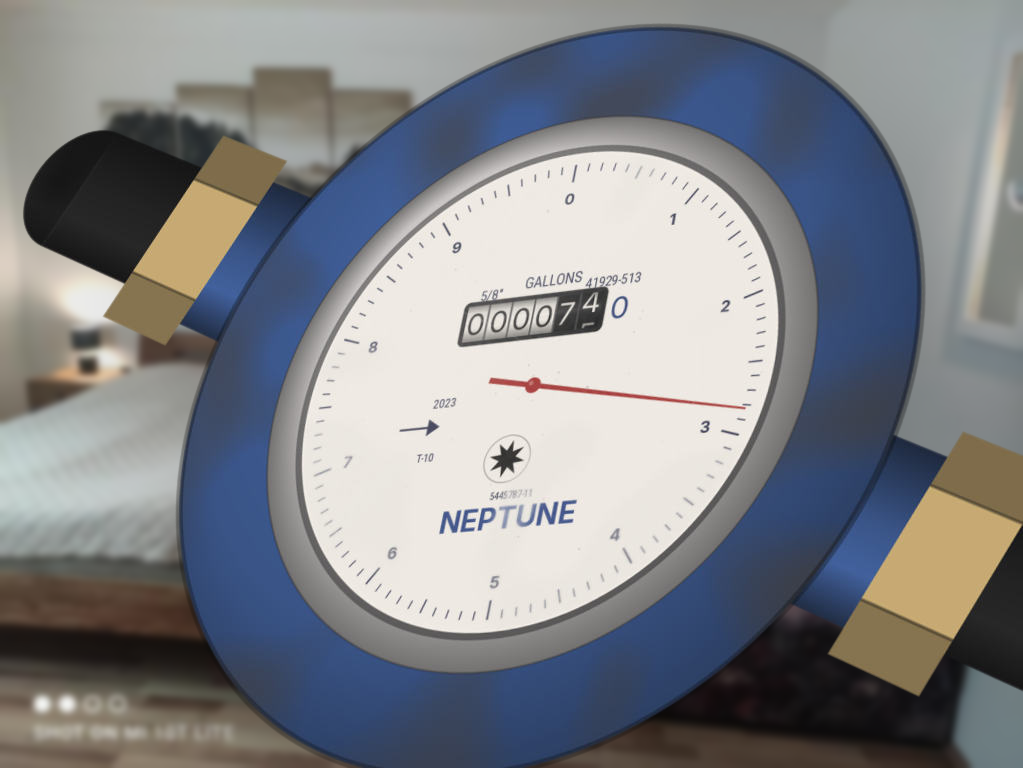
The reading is 742.8 gal
